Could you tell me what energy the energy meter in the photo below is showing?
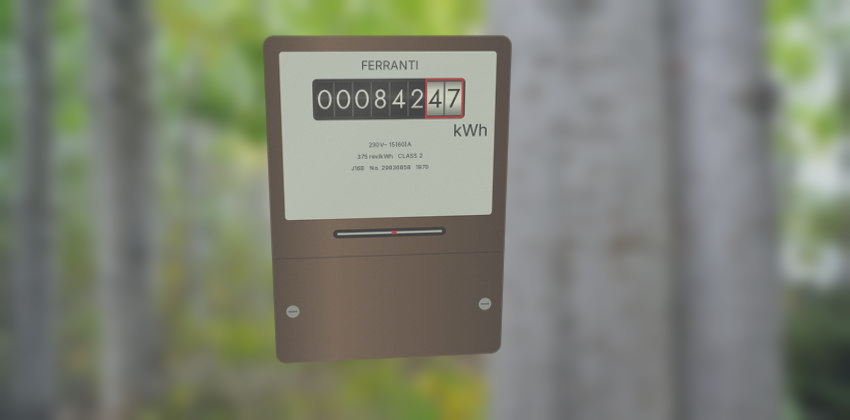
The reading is 842.47 kWh
